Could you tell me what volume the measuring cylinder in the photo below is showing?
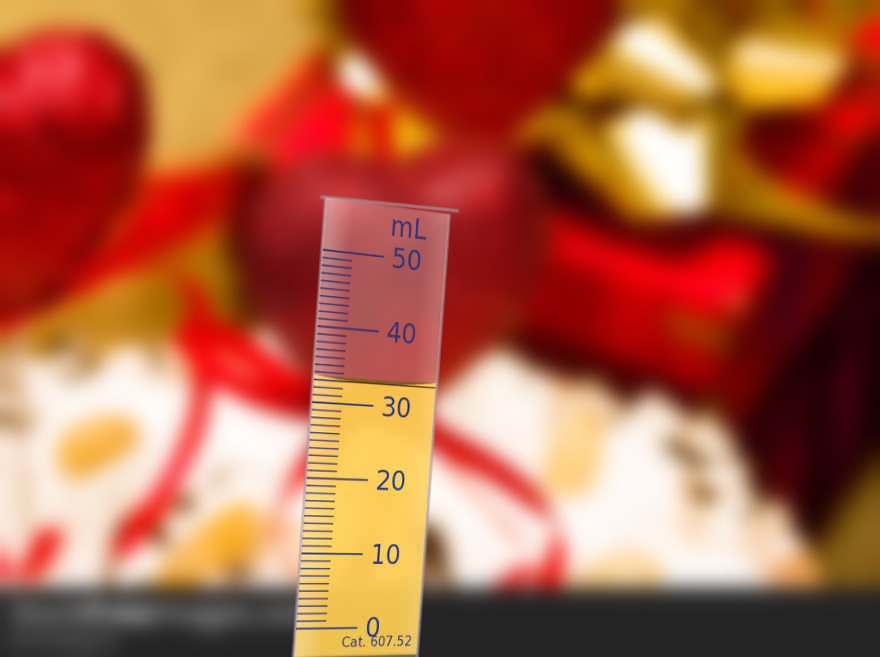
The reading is 33 mL
